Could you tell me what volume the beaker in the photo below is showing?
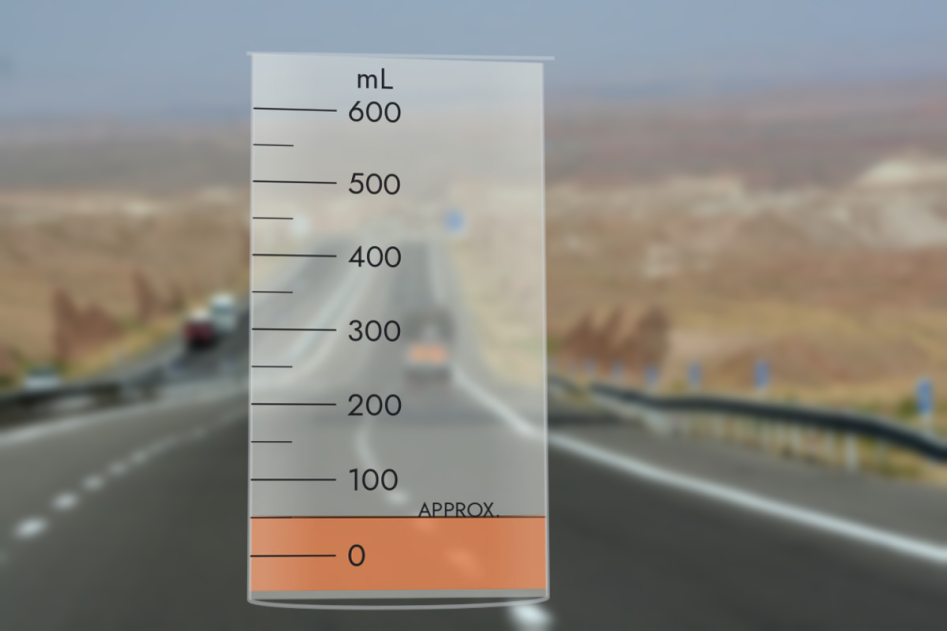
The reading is 50 mL
